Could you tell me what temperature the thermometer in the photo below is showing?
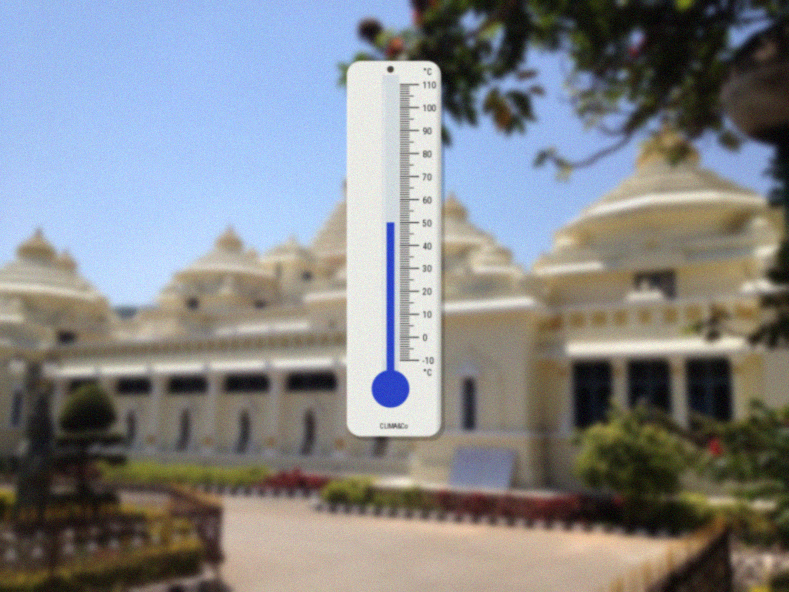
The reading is 50 °C
